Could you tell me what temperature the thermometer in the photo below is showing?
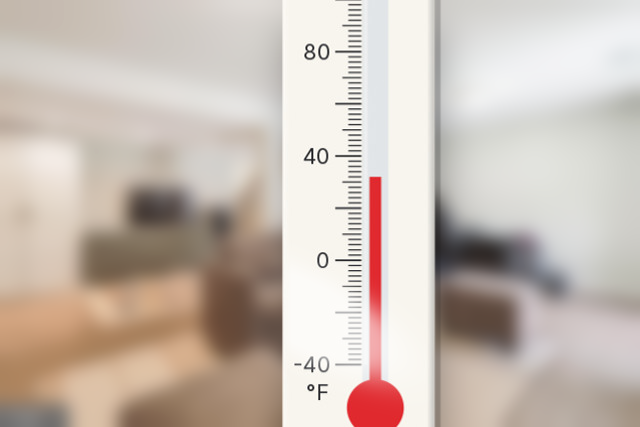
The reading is 32 °F
